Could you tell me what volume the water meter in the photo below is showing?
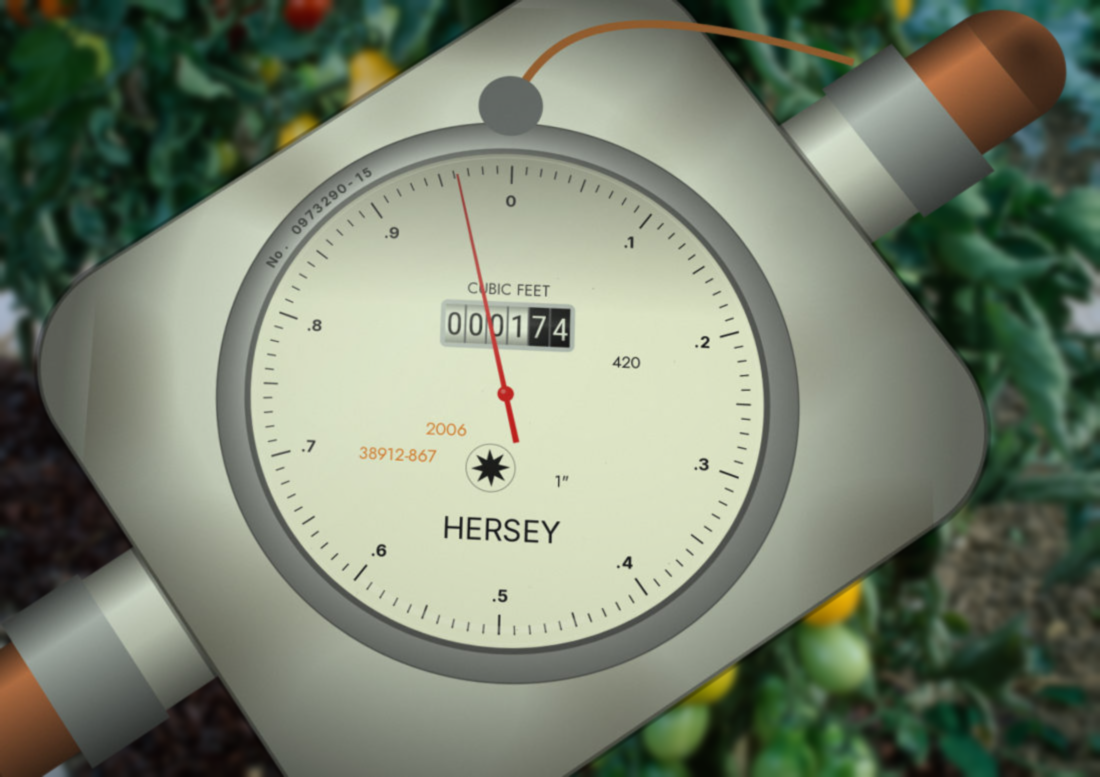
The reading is 173.96 ft³
